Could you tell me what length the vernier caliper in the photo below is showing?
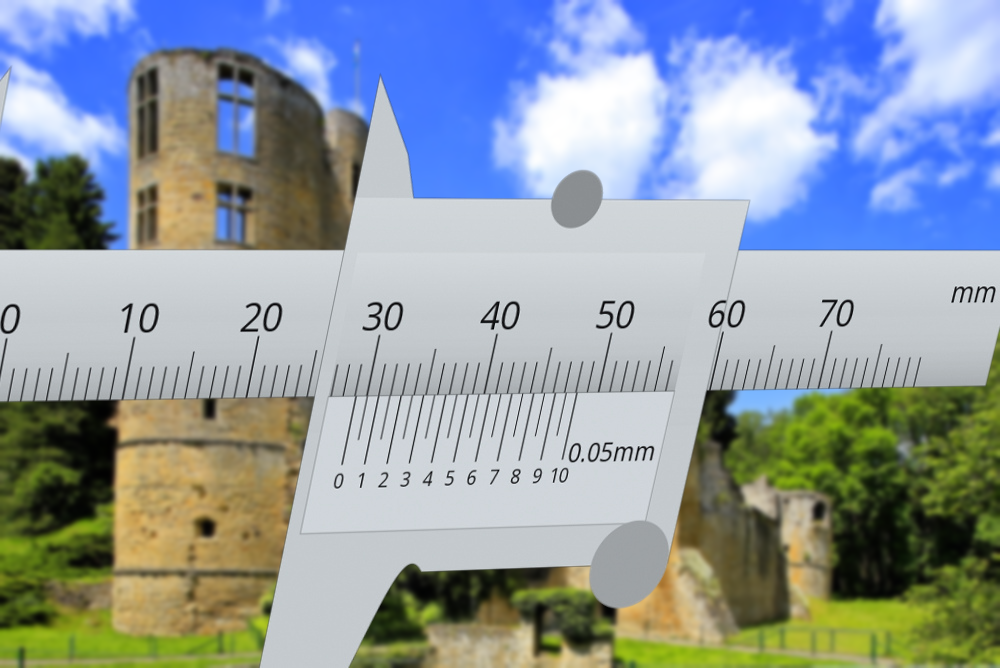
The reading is 29.1 mm
